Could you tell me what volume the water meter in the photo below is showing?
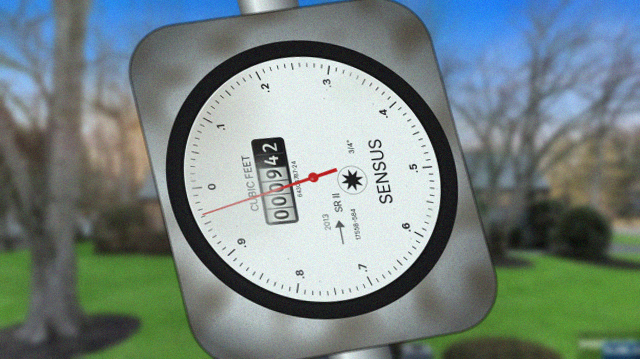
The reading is 941.96 ft³
